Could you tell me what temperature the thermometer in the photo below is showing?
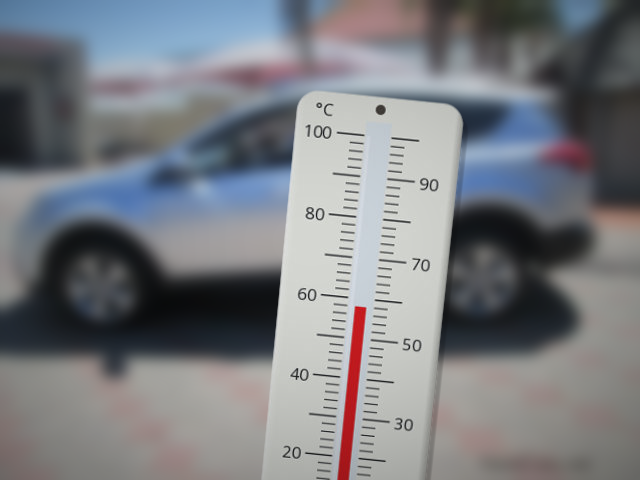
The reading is 58 °C
